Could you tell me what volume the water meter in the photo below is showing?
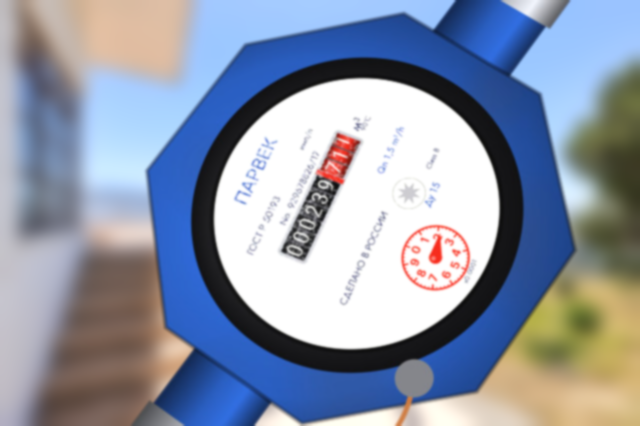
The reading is 239.7112 m³
